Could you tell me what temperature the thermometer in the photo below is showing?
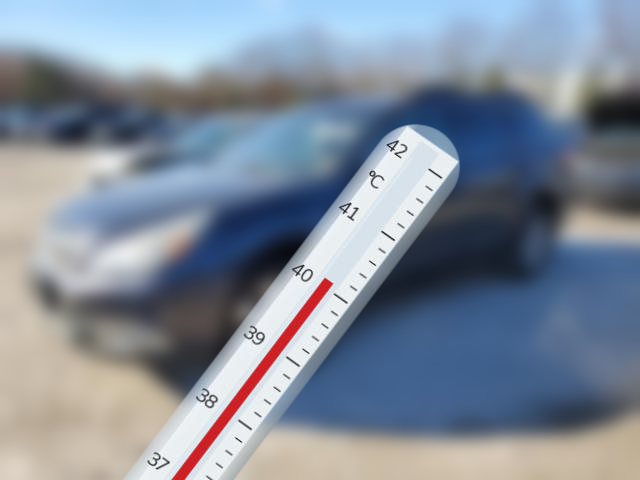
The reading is 40.1 °C
